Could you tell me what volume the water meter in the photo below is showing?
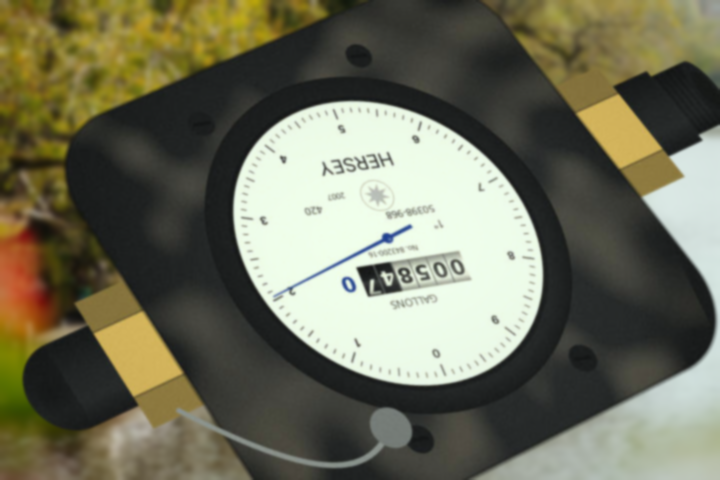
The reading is 58472.0 gal
